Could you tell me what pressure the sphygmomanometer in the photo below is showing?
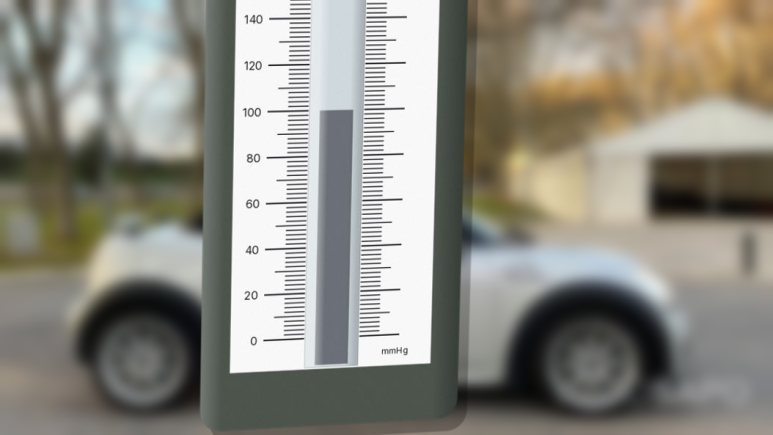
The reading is 100 mmHg
